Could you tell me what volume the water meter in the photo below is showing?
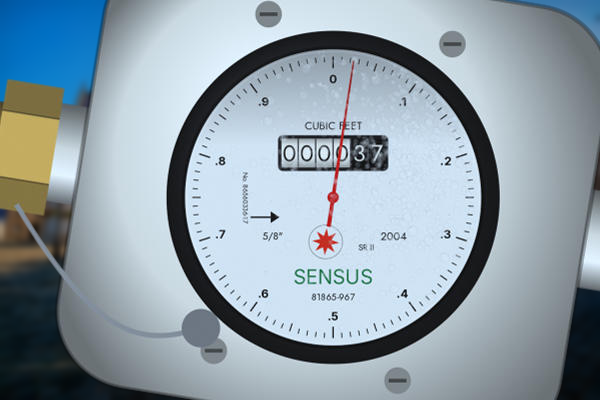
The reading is 37.02 ft³
